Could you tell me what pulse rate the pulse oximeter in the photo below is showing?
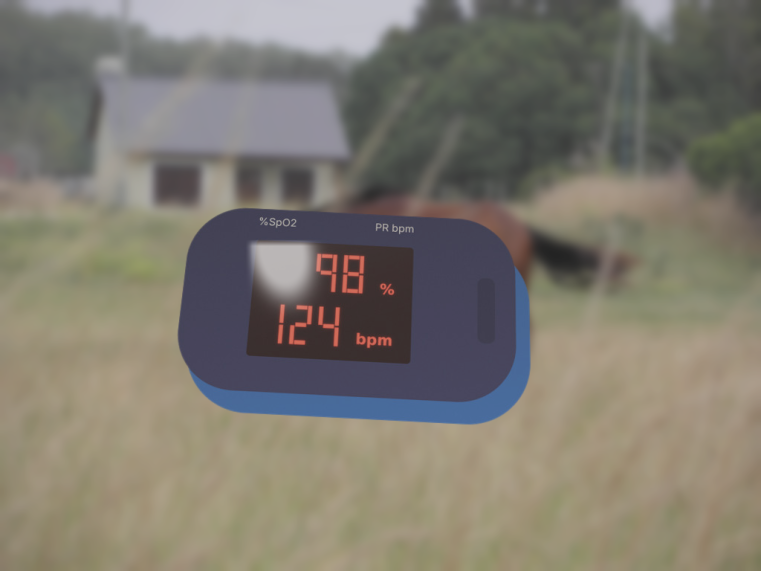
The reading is 124 bpm
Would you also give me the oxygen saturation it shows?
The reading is 98 %
